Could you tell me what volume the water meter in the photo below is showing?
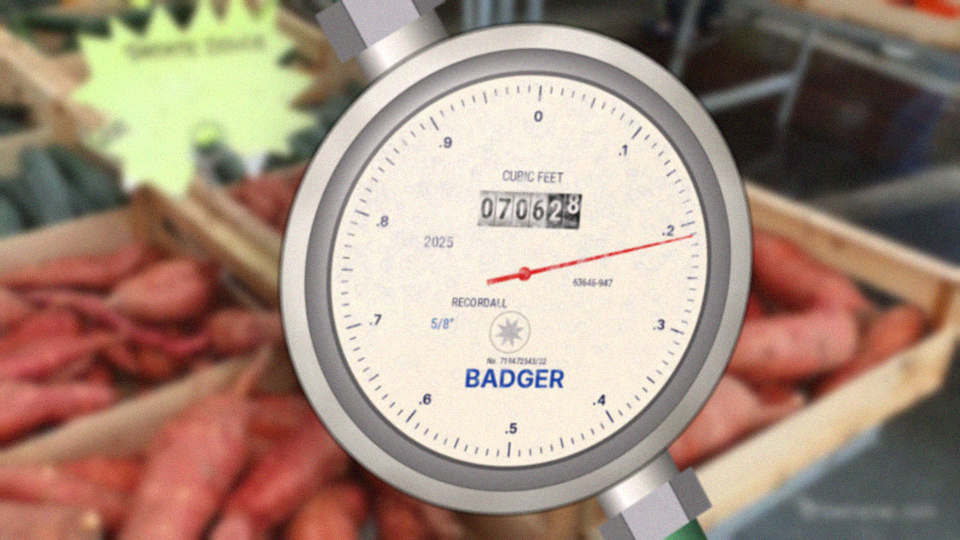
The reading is 70628.21 ft³
